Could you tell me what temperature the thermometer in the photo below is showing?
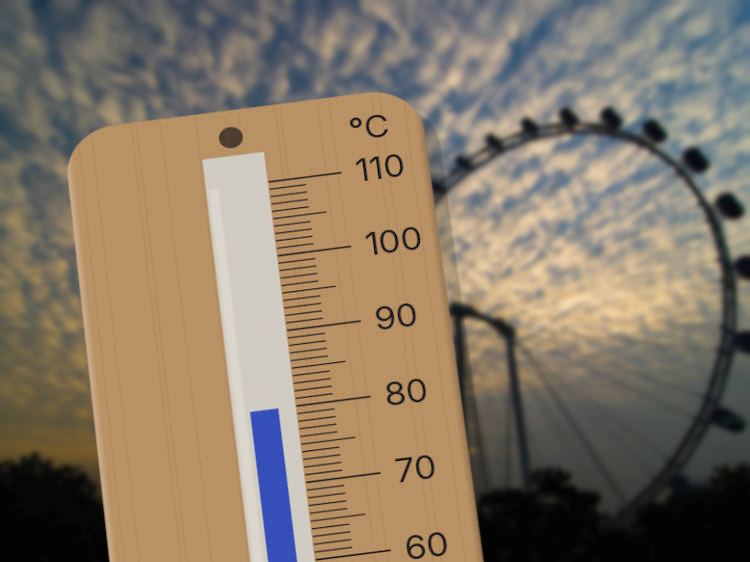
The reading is 80 °C
